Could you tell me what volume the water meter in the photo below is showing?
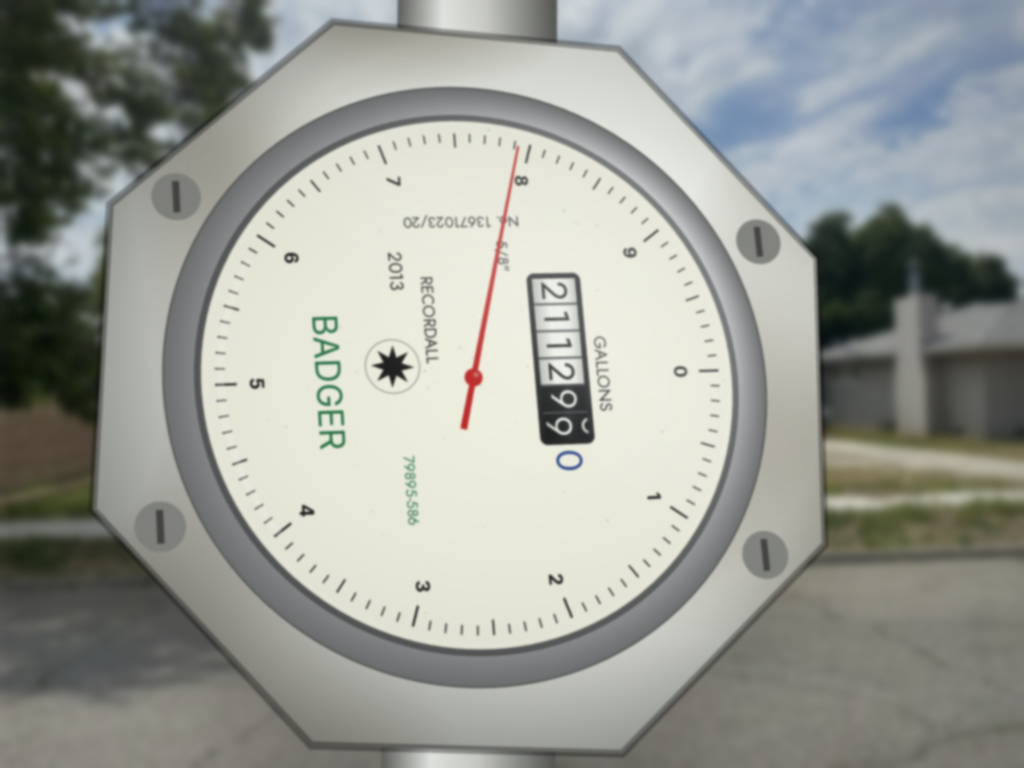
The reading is 2112987.9 gal
